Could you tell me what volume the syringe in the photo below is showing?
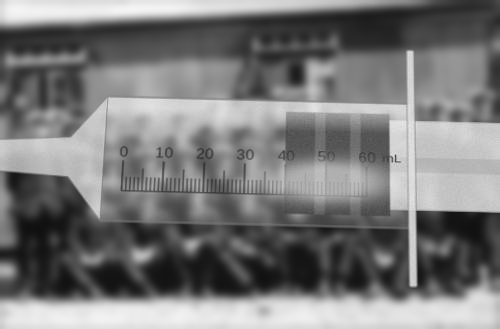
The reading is 40 mL
